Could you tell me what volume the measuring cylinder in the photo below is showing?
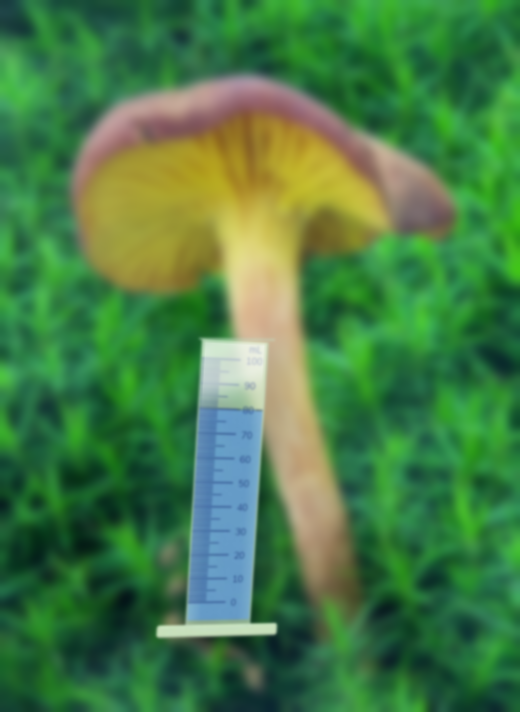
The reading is 80 mL
